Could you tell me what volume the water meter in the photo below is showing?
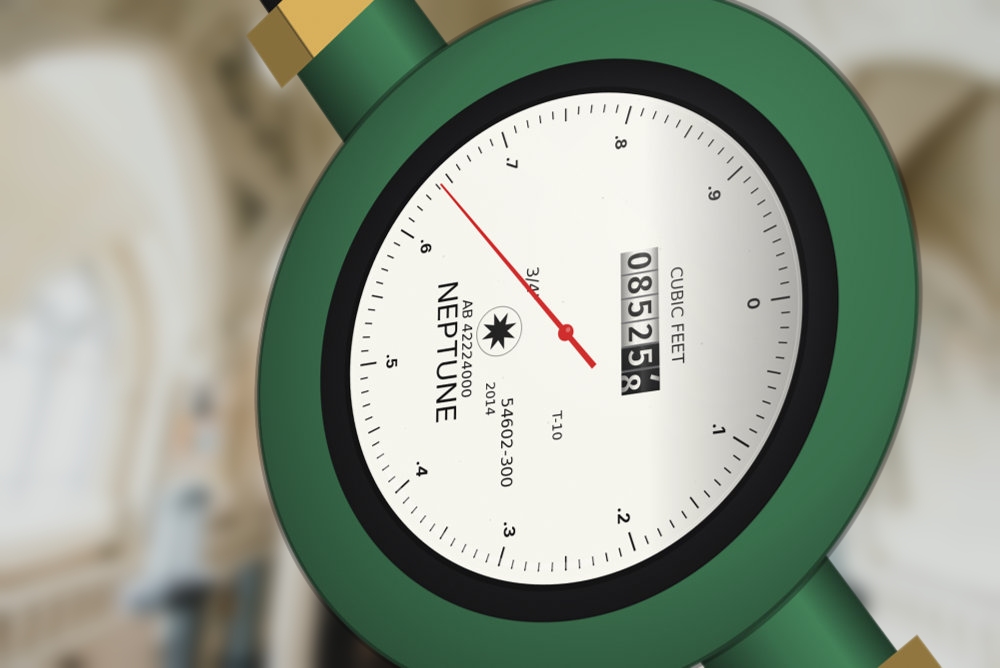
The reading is 85257.64 ft³
